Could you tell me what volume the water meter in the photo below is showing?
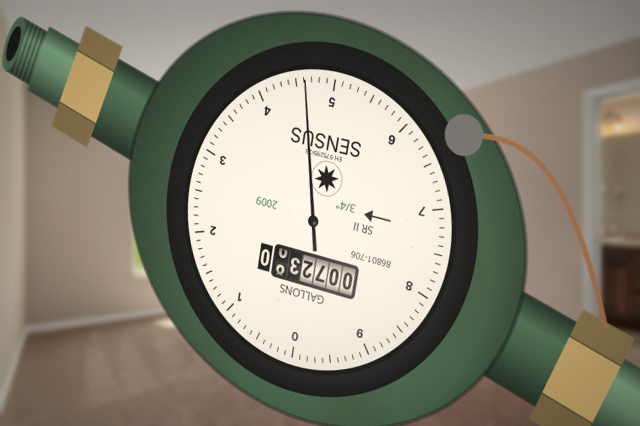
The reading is 72384.6 gal
